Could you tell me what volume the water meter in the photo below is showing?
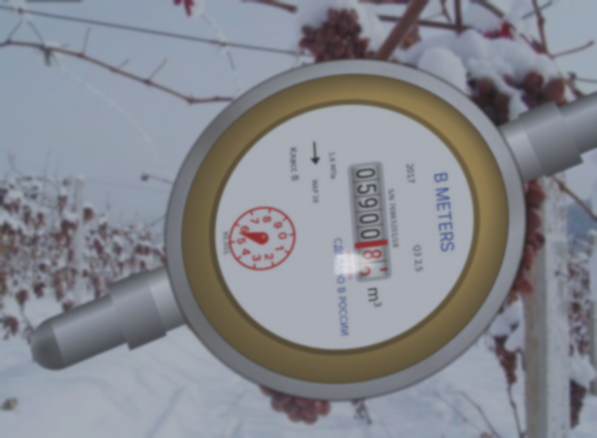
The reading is 5900.815 m³
